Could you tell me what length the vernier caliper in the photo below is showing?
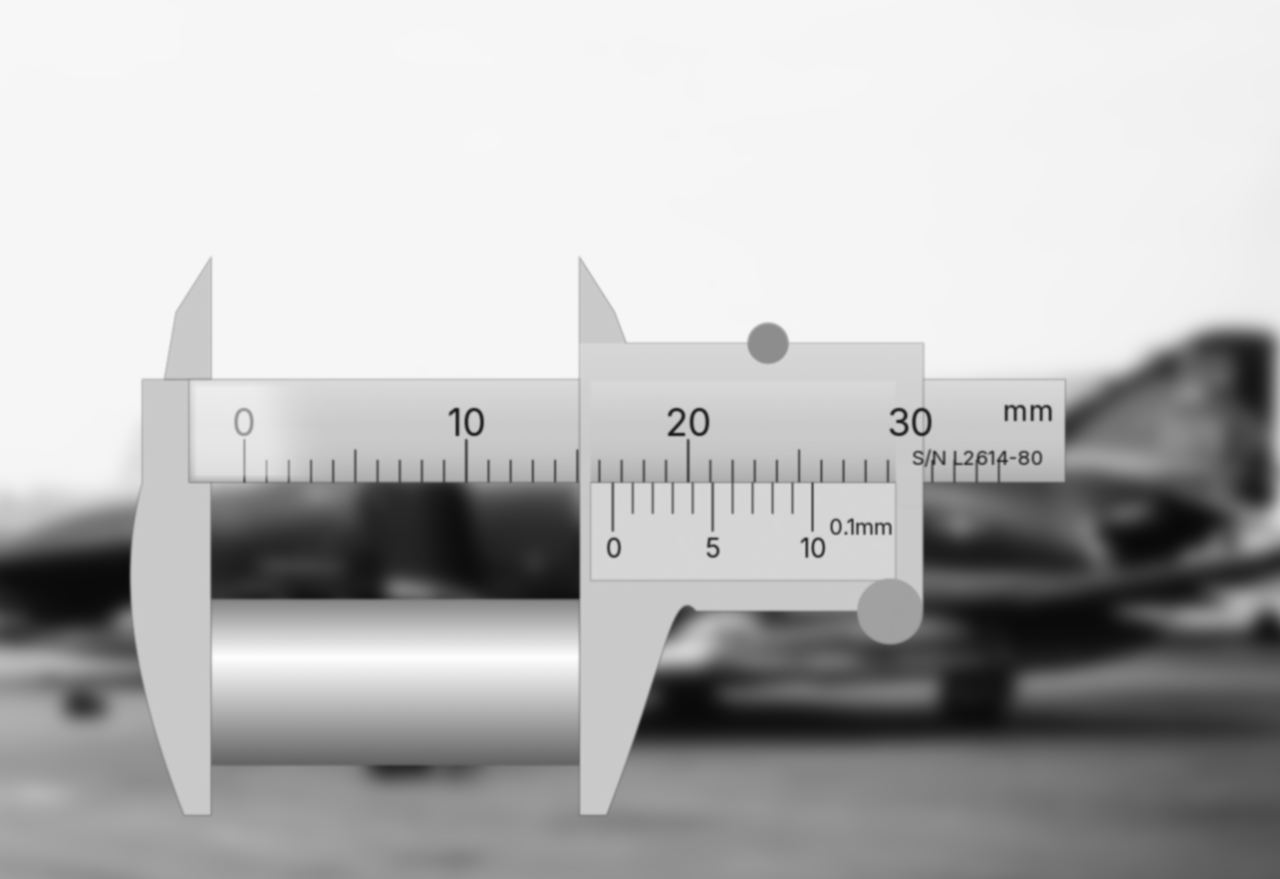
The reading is 16.6 mm
